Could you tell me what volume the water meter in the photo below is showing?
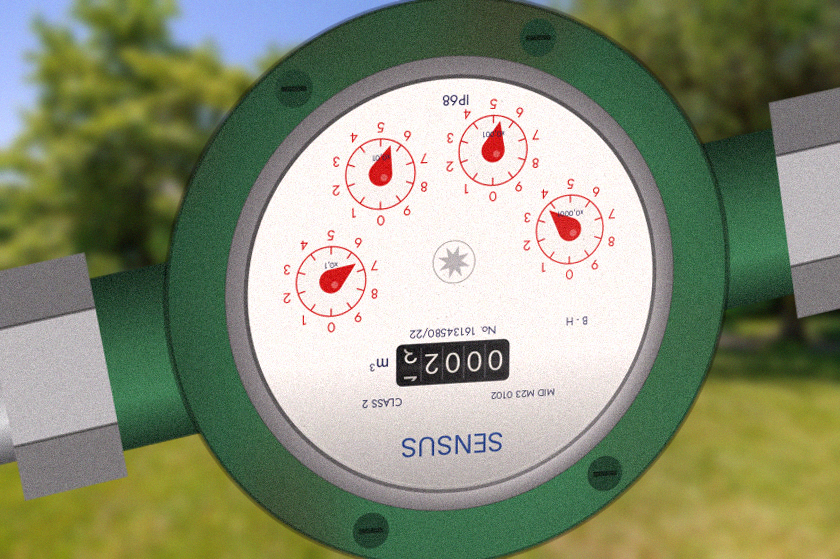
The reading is 22.6553 m³
